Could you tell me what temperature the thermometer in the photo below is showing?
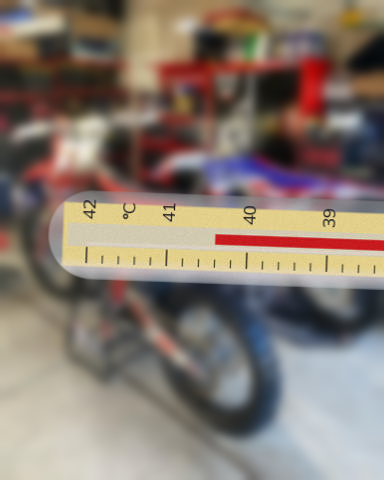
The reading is 40.4 °C
